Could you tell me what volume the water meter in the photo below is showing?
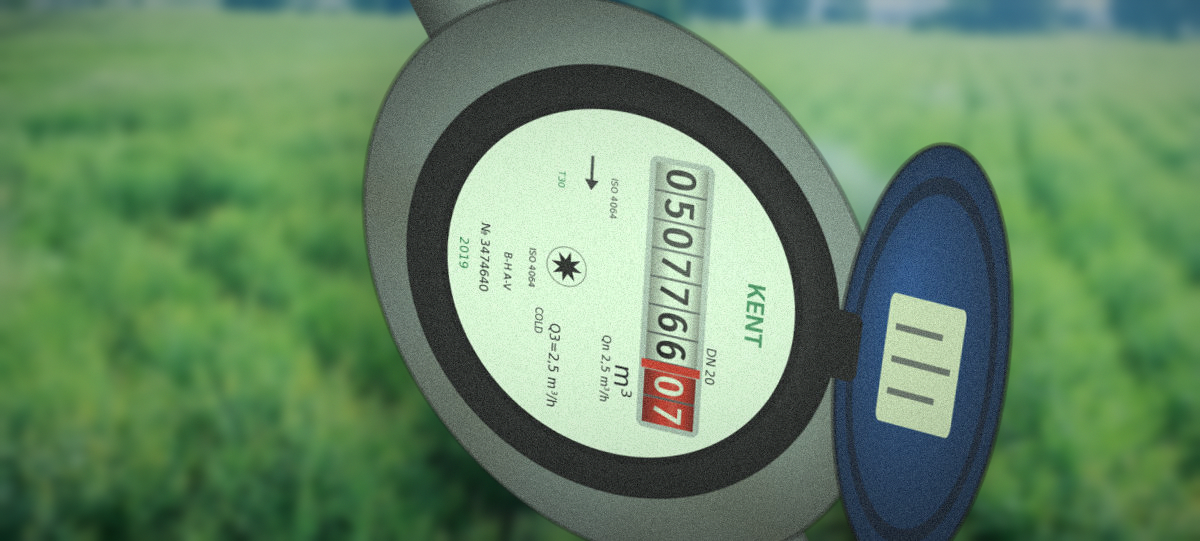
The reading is 507766.07 m³
